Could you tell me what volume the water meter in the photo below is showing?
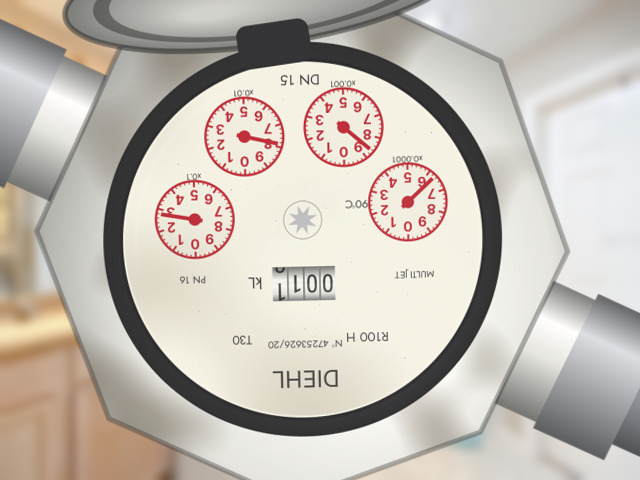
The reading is 11.2786 kL
